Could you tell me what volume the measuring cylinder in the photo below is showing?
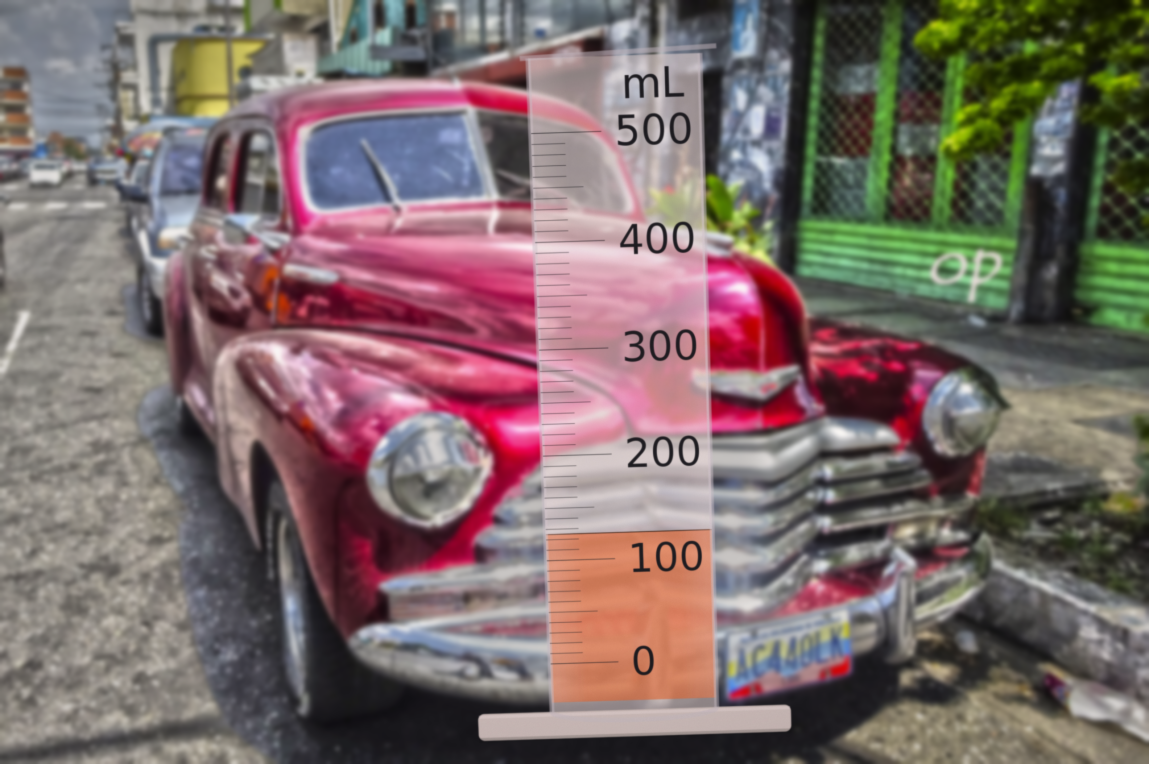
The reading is 125 mL
